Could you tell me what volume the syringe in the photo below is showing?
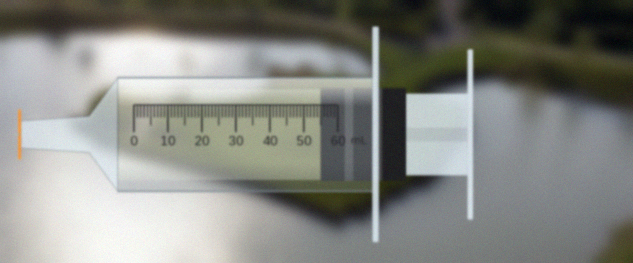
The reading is 55 mL
